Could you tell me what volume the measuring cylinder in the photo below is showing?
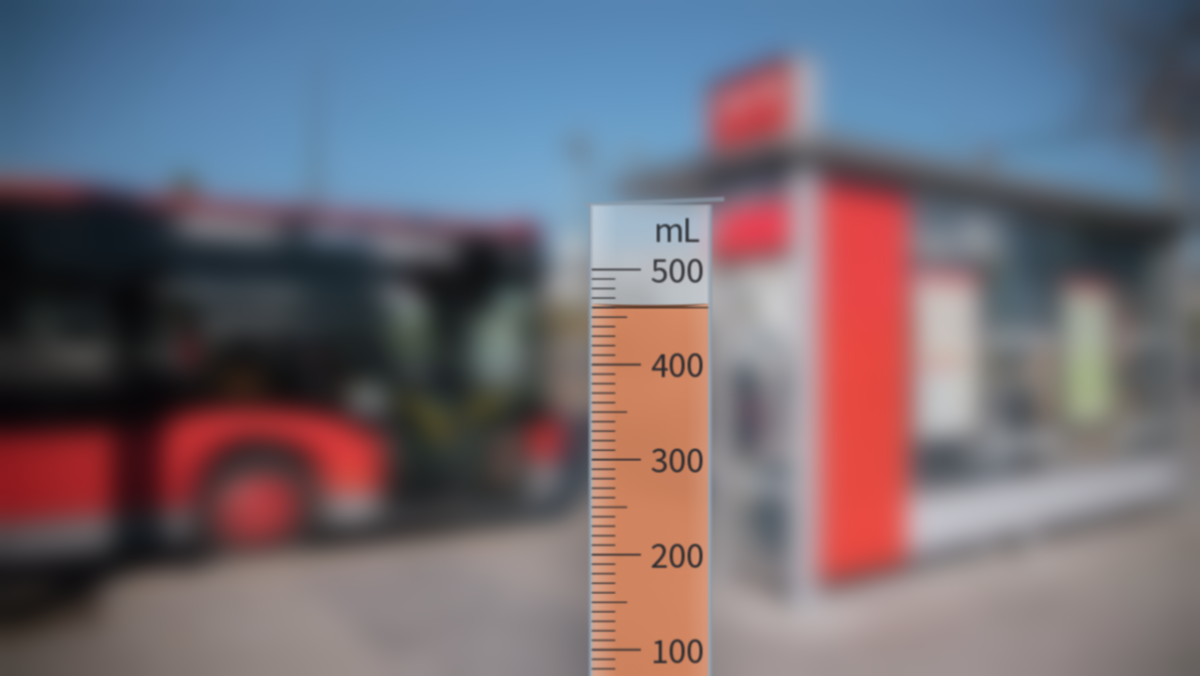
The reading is 460 mL
